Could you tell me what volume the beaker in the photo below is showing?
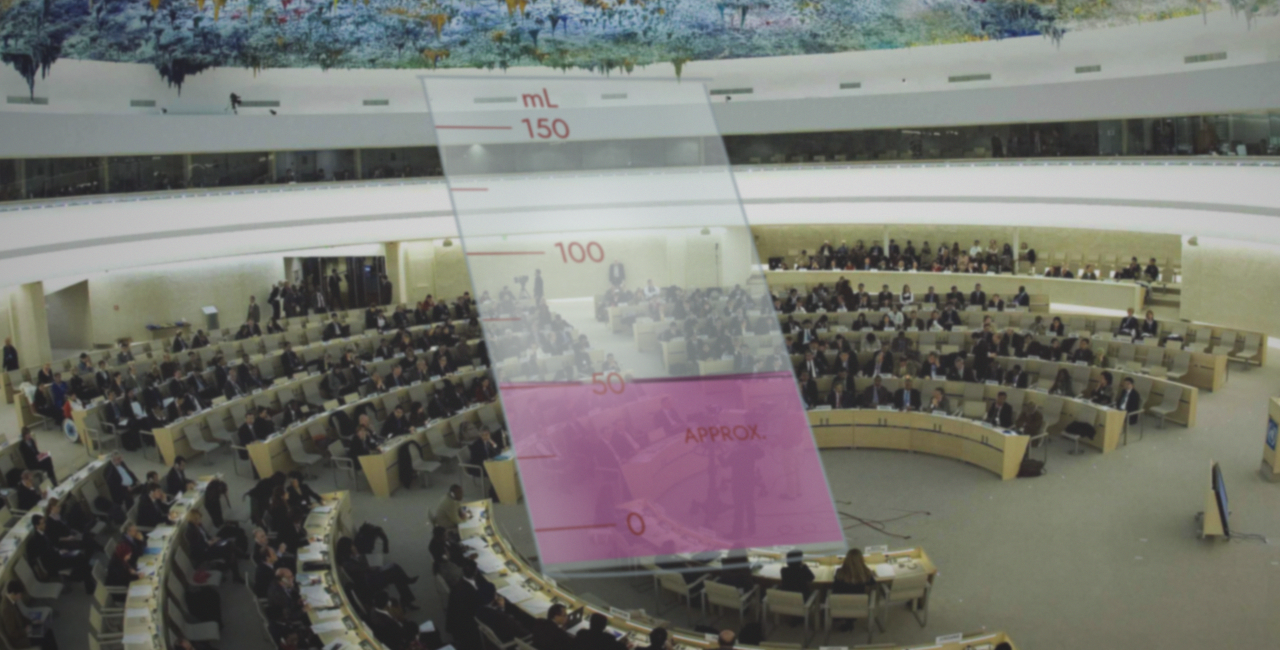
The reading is 50 mL
